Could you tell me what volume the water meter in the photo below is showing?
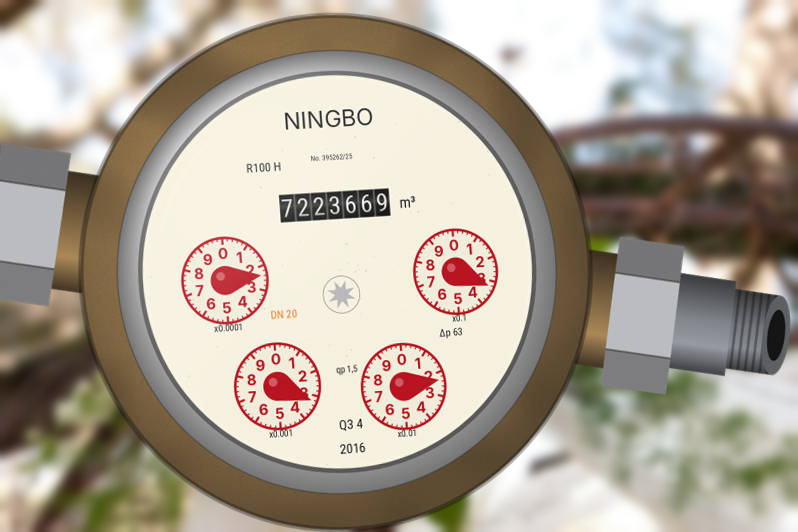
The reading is 7223669.3232 m³
